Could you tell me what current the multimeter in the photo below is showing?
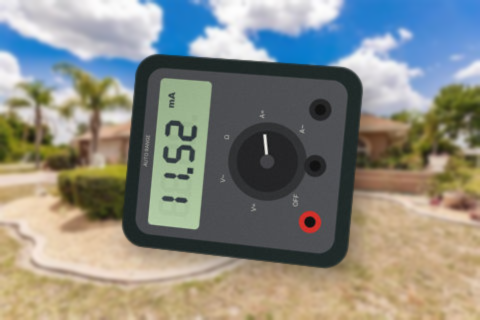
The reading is 11.52 mA
